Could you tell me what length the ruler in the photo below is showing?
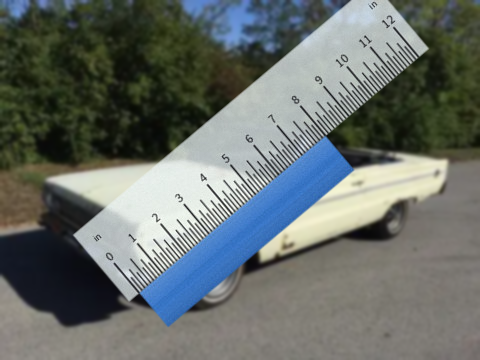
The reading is 8 in
